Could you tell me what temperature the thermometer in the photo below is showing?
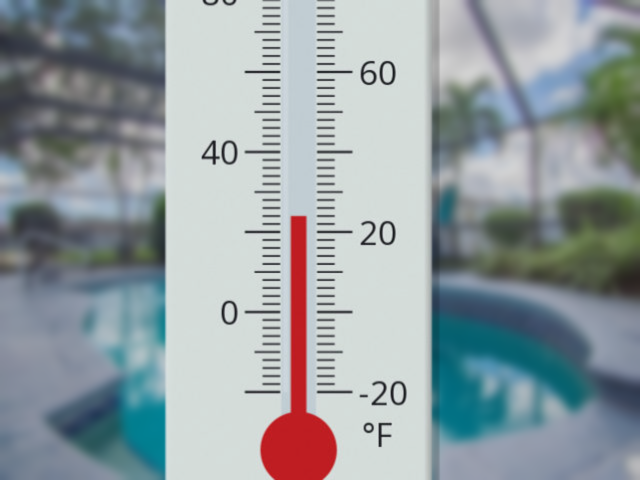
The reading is 24 °F
